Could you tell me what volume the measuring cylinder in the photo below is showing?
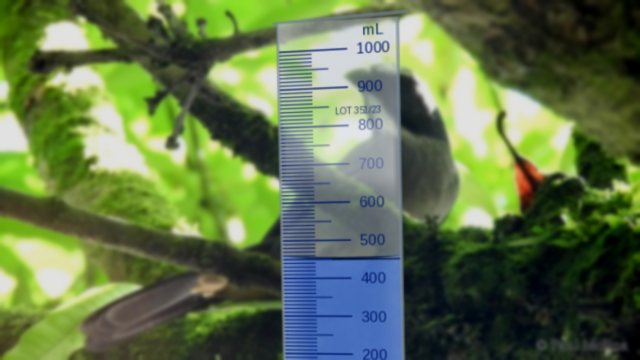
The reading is 450 mL
